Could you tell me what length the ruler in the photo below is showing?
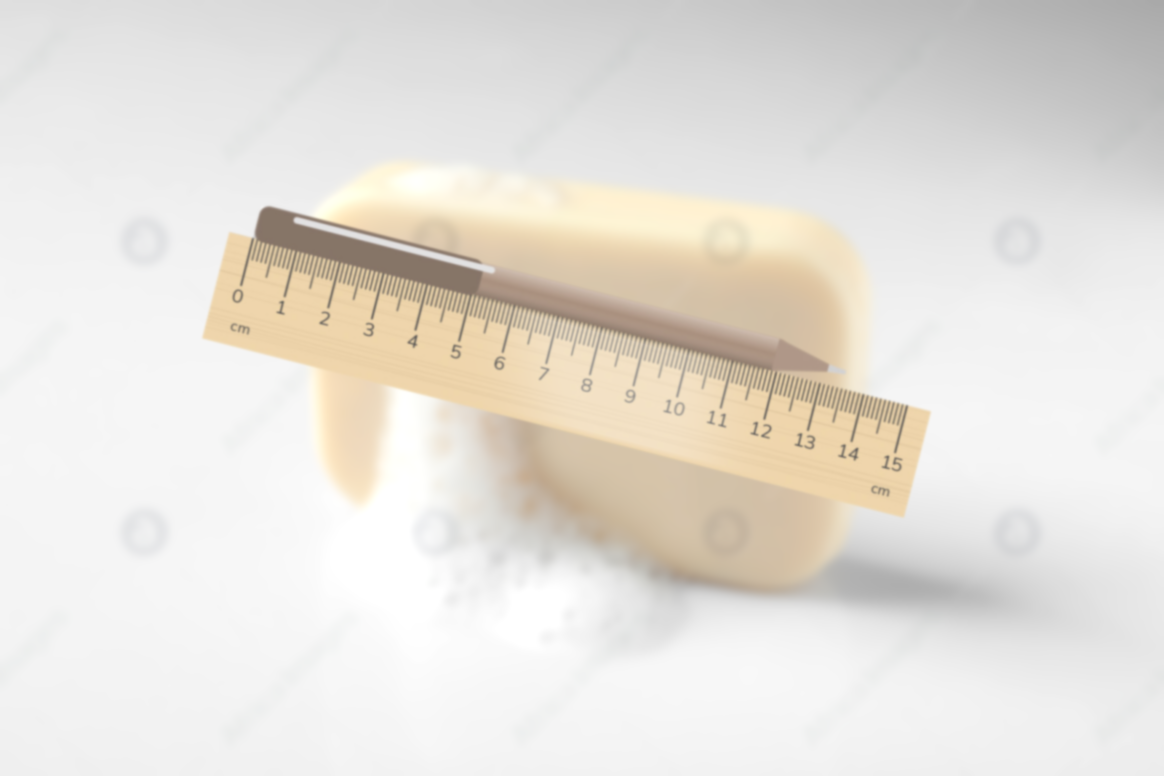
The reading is 13.5 cm
